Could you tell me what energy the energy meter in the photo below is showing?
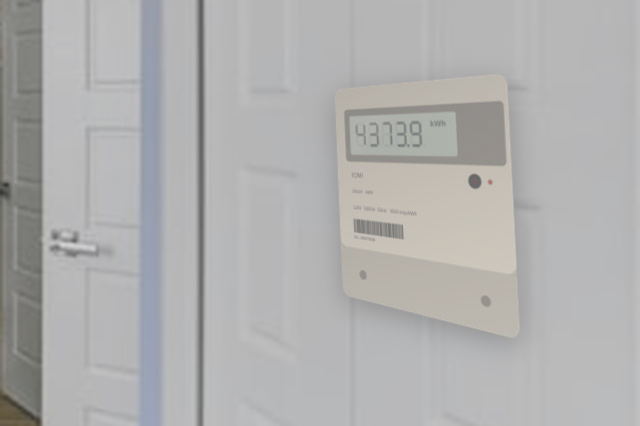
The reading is 4373.9 kWh
